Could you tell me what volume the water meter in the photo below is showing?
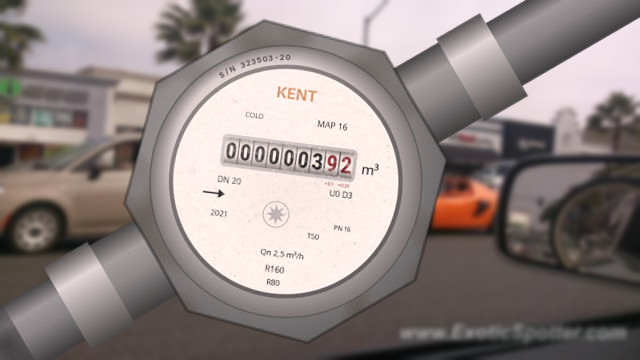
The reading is 3.92 m³
